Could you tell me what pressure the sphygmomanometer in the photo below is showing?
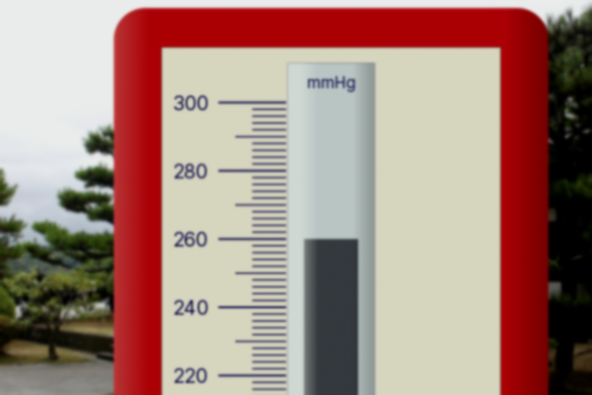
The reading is 260 mmHg
